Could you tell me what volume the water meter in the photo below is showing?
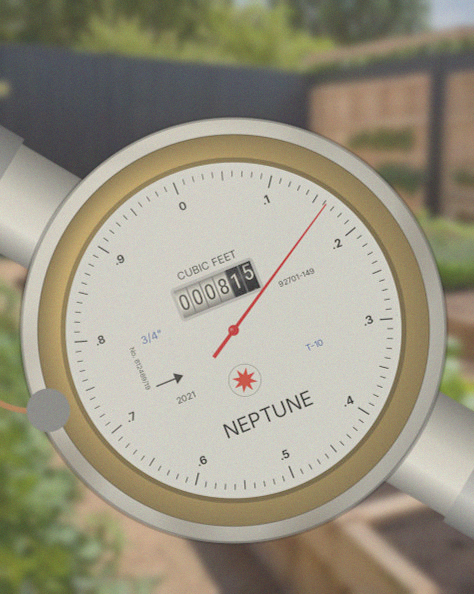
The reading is 815.16 ft³
